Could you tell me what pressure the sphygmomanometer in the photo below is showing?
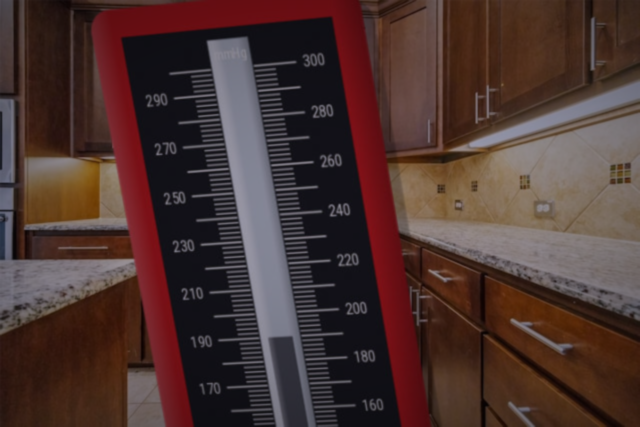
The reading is 190 mmHg
